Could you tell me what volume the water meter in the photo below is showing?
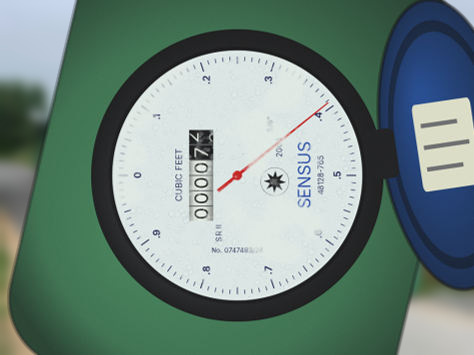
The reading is 72.39 ft³
